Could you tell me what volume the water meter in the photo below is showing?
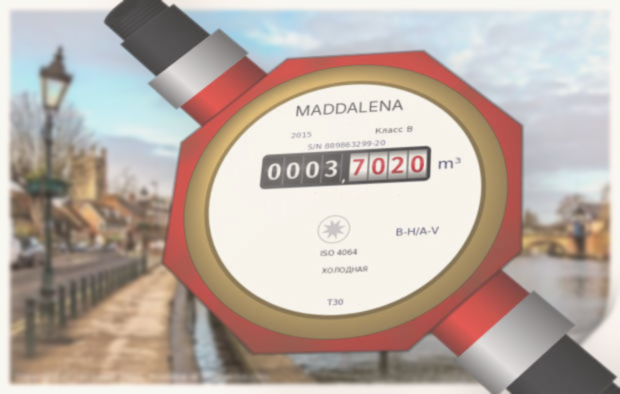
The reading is 3.7020 m³
